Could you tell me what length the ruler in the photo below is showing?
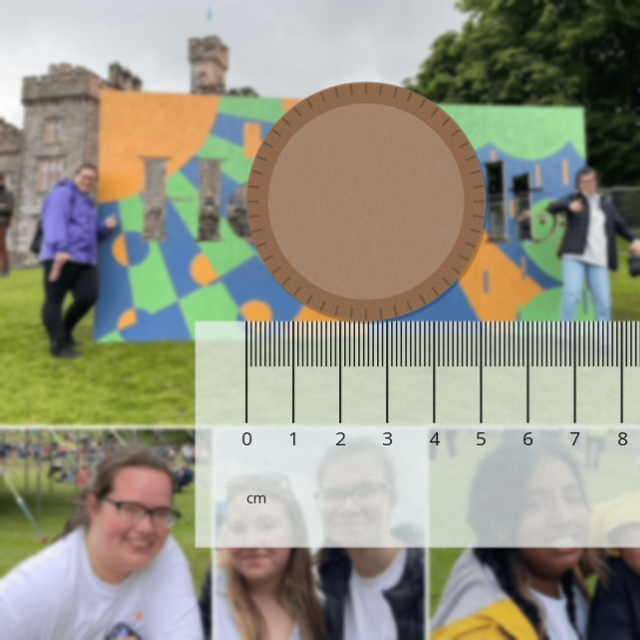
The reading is 5.1 cm
